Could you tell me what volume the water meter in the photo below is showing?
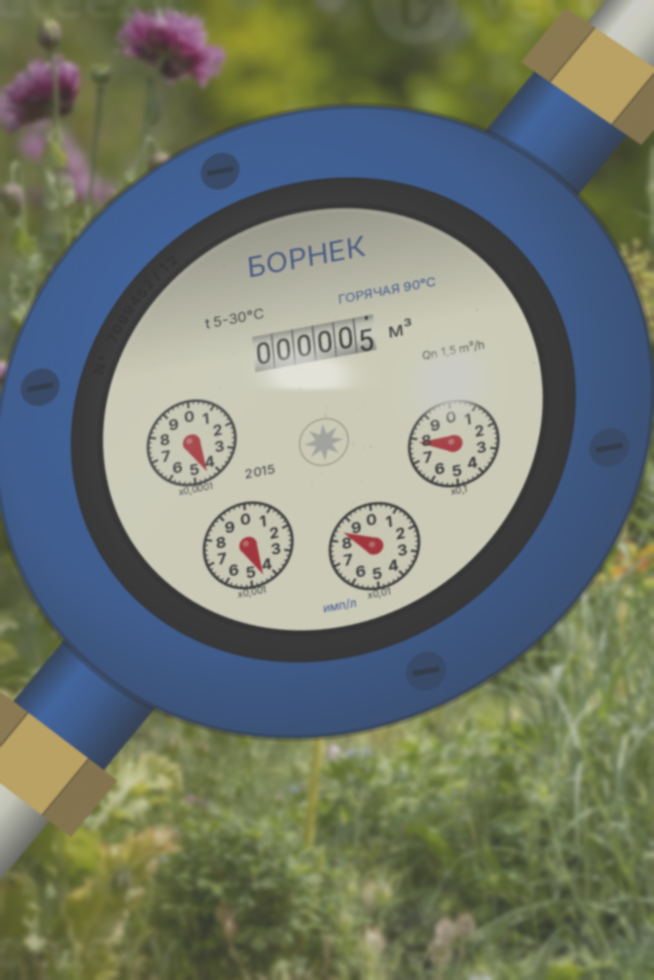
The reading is 4.7844 m³
